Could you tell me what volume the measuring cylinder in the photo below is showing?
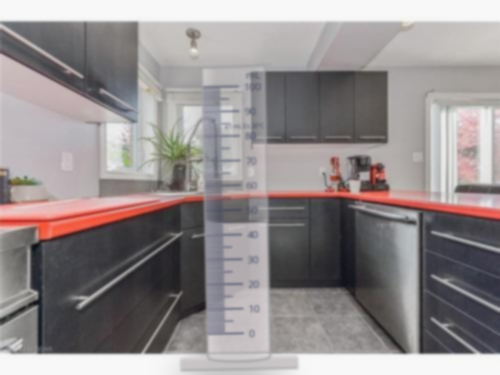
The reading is 45 mL
